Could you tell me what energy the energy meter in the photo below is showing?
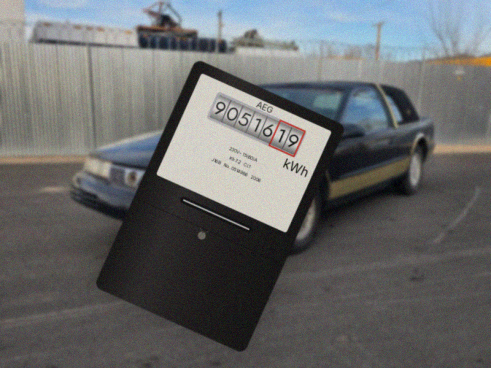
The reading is 90516.19 kWh
